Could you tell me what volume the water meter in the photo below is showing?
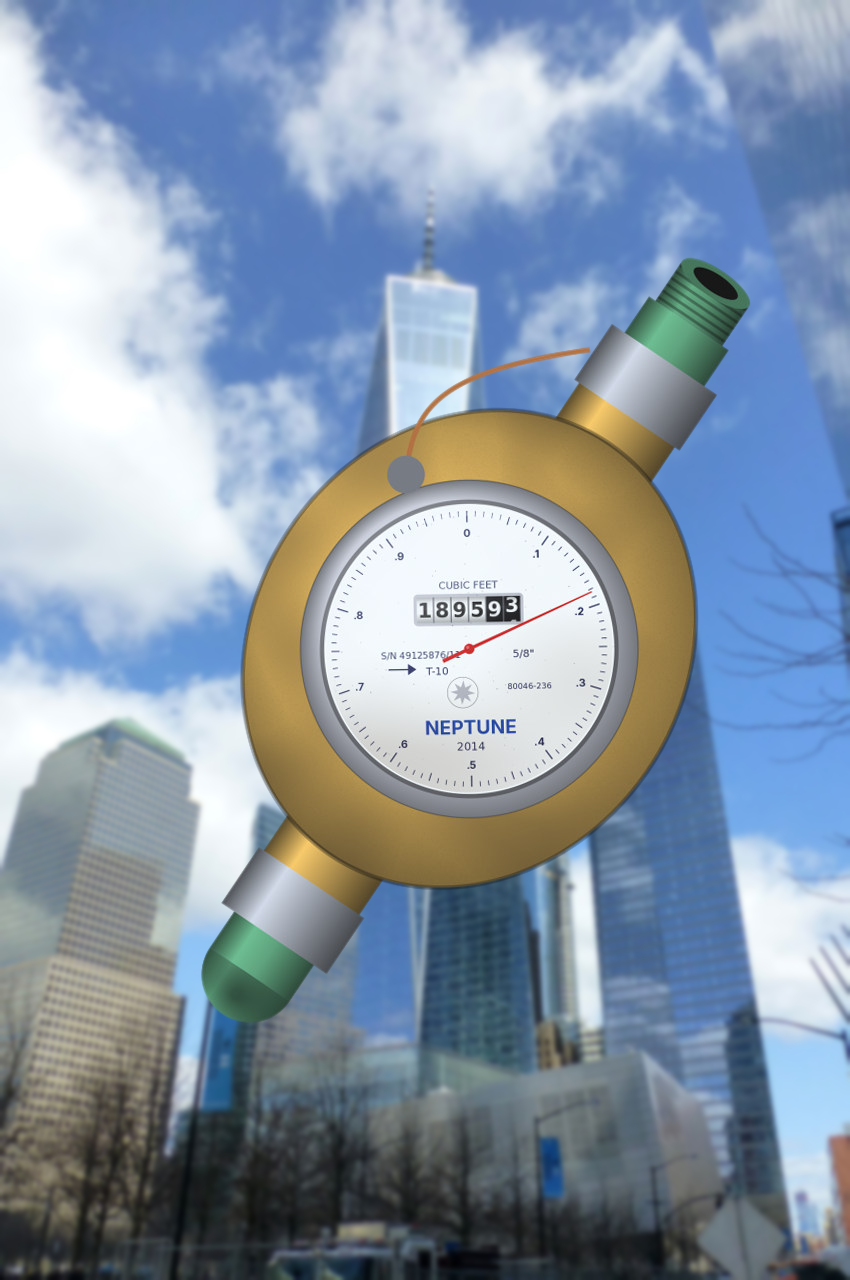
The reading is 189593.18 ft³
